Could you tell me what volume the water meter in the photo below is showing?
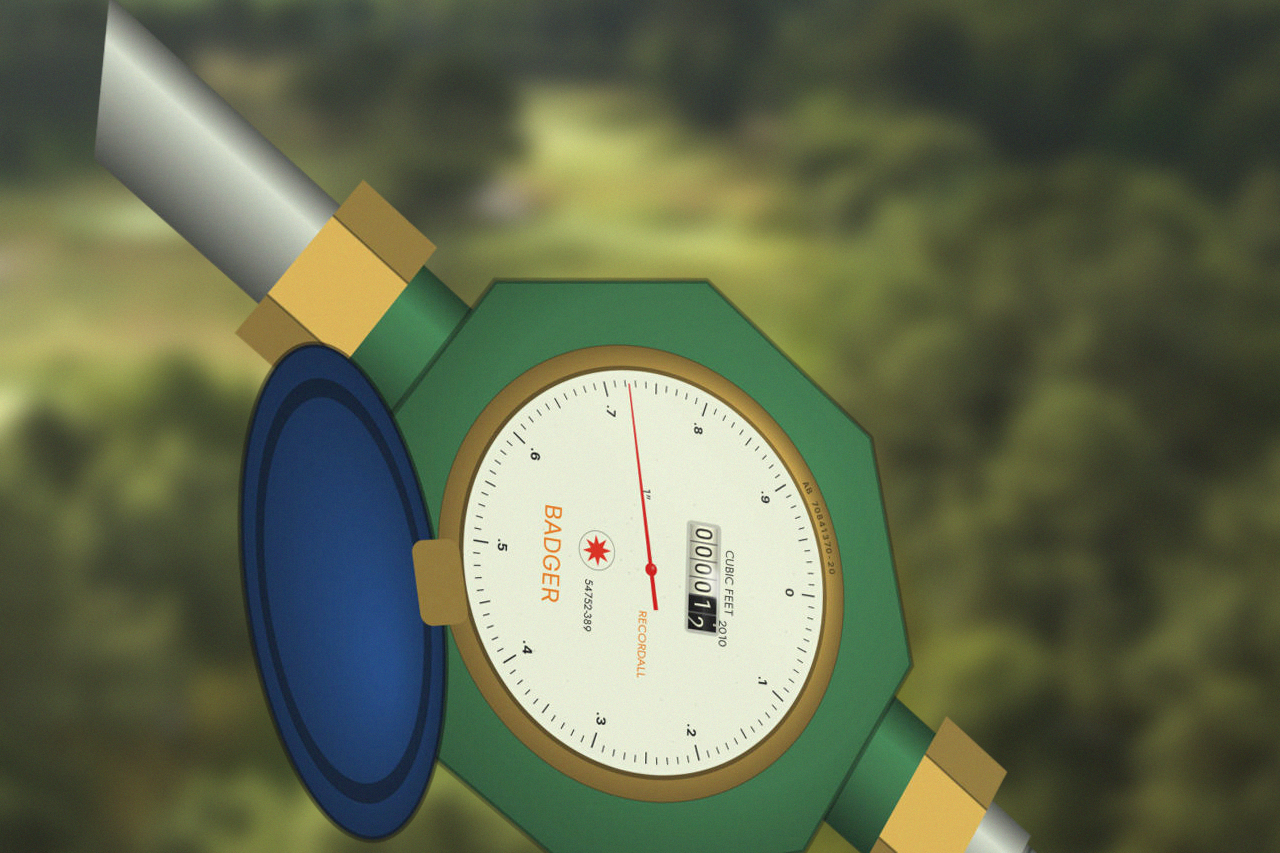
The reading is 11.72 ft³
